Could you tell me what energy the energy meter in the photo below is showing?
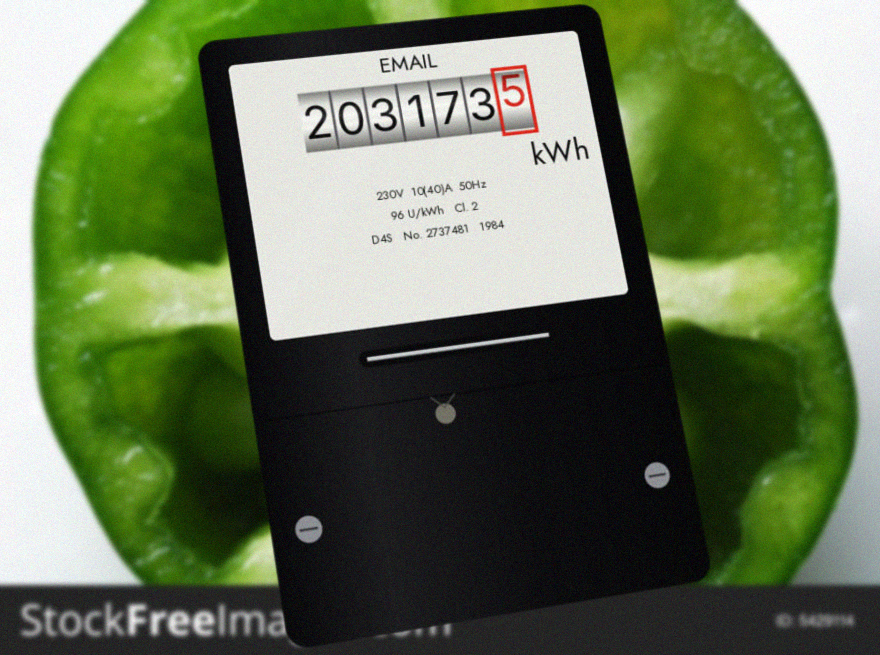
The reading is 203173.5 kWh
